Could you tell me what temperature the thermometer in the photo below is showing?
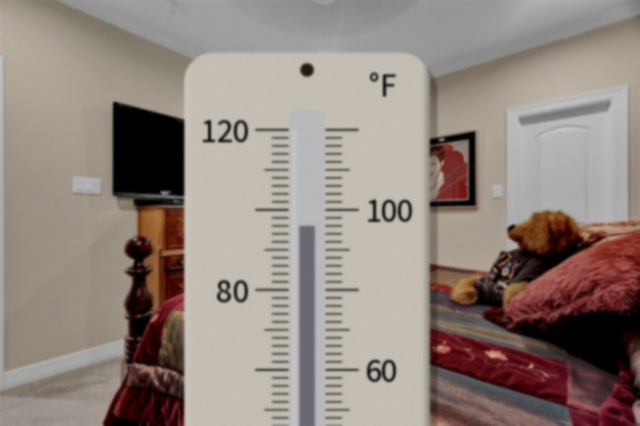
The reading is 96 °F
